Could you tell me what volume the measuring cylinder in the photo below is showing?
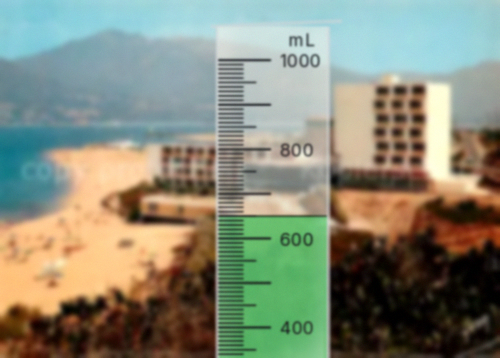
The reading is 650 mL
